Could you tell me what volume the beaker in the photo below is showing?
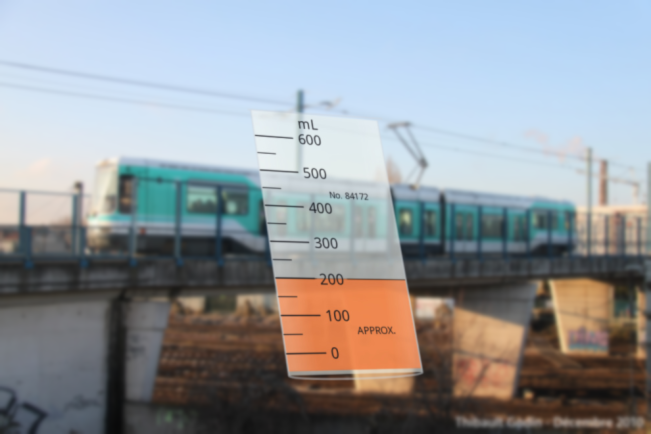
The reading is 200 mL
